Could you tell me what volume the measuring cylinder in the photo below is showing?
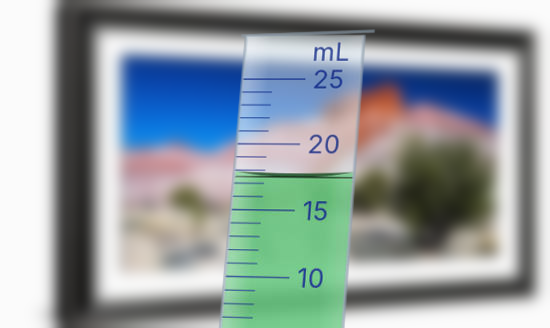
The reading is 17.5 mL
